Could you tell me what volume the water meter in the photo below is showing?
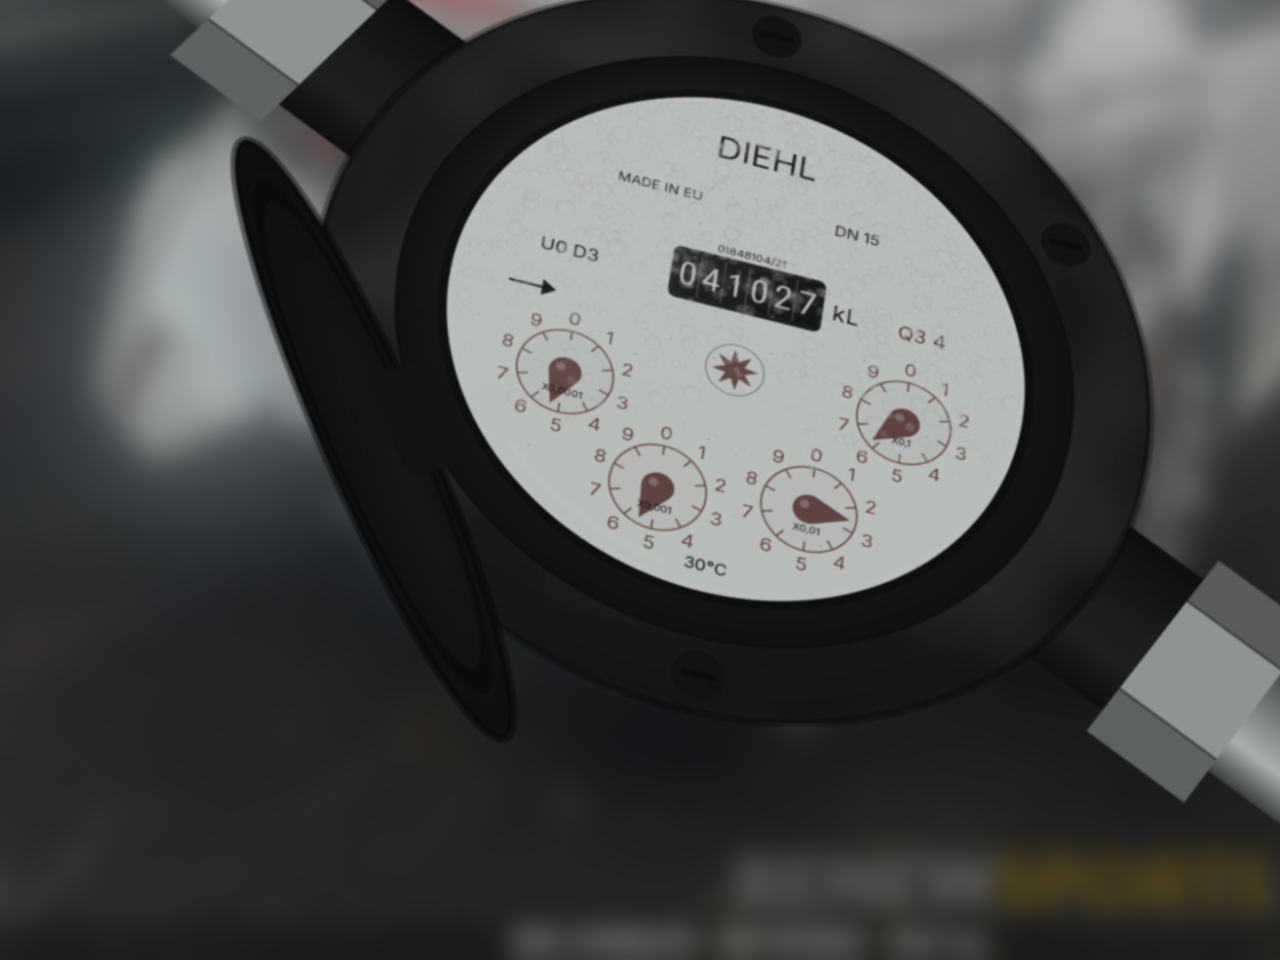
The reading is 41027.6255 kL
